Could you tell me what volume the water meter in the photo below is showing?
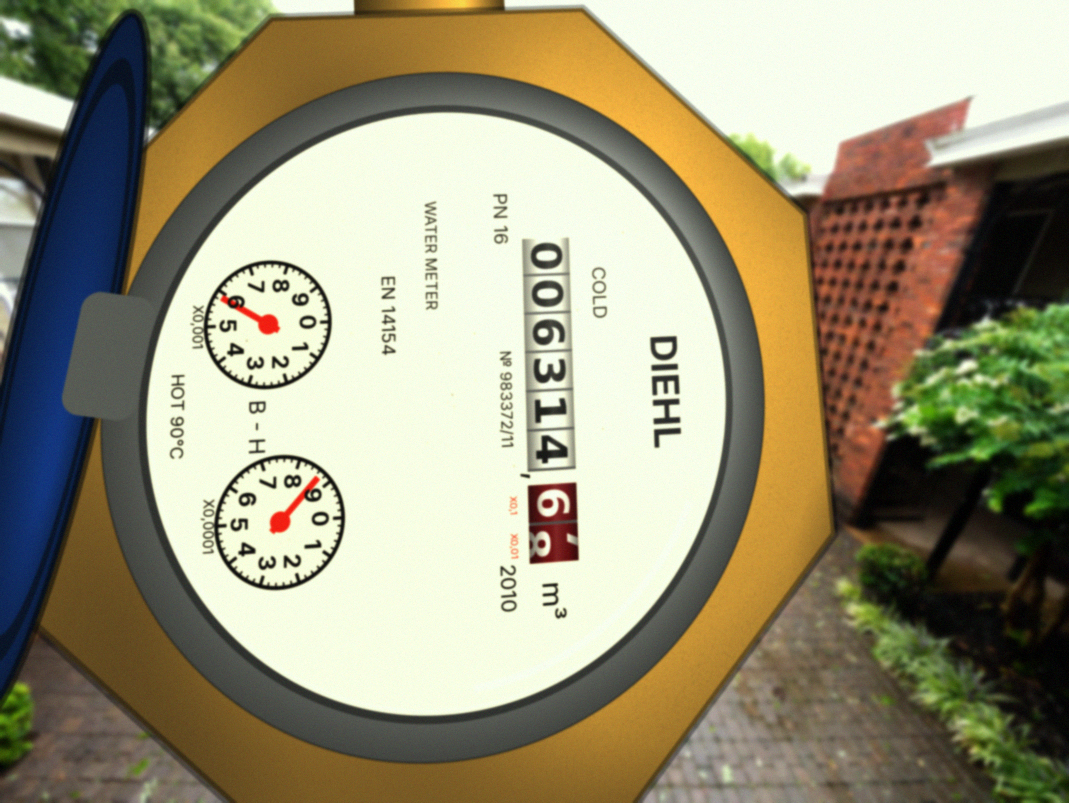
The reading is 6314.6758 m³
